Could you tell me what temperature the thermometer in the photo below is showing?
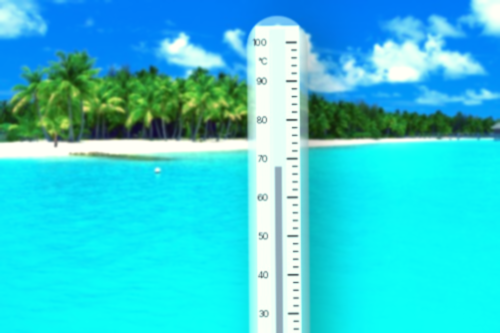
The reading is 68 °C
